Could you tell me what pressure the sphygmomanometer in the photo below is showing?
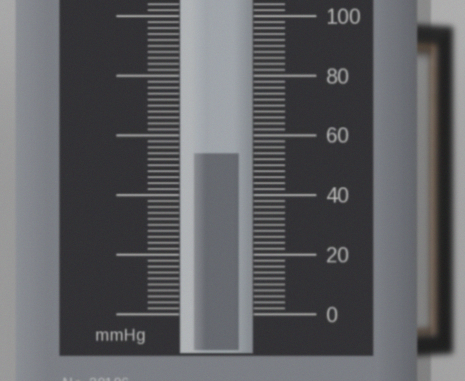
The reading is 54 mmHg
